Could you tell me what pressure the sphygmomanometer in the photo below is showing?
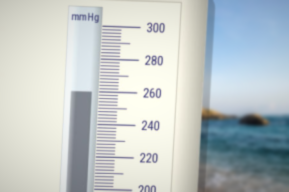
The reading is 260 mmHg
